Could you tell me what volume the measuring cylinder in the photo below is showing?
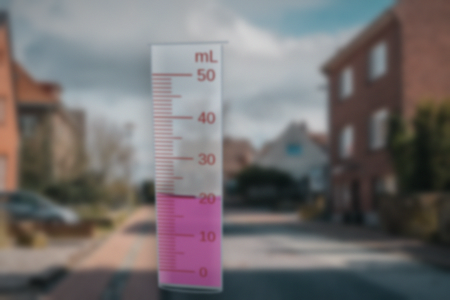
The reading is 20 mL
